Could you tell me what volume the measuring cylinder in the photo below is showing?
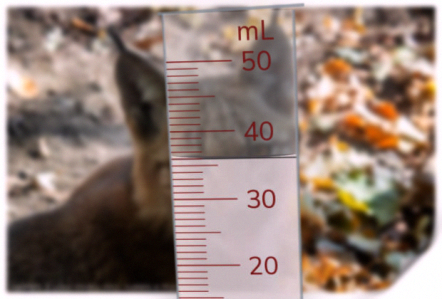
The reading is 36 mL
